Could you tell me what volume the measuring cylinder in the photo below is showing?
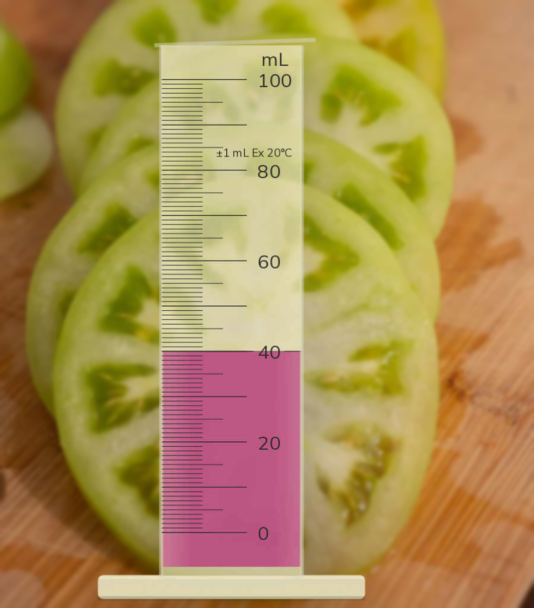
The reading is 40 mL
